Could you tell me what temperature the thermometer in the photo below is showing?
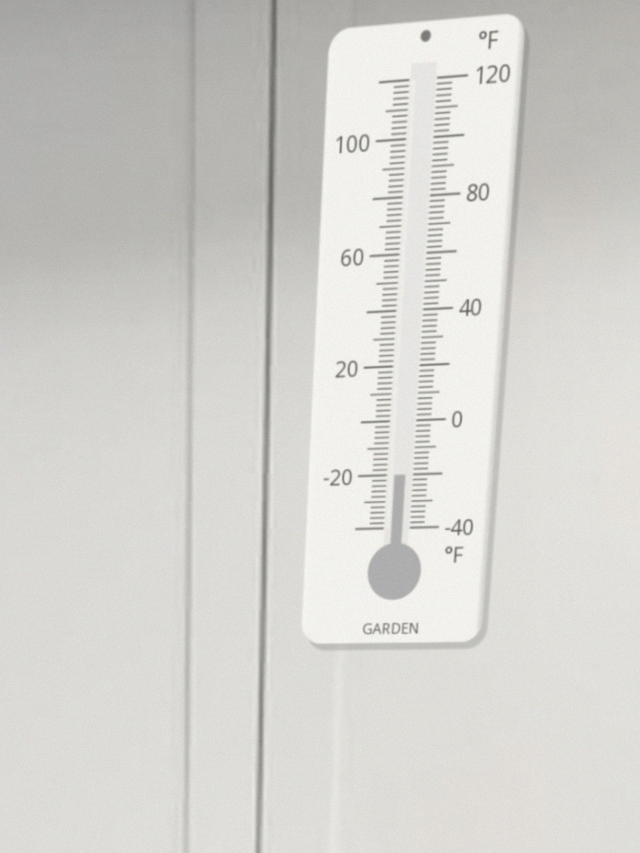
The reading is -20 °F
